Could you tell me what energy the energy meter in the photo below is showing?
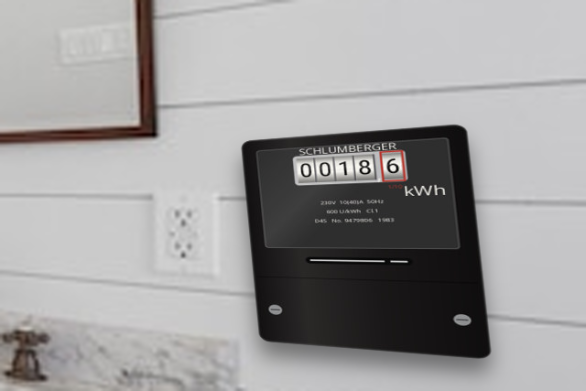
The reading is 18.6 kWh
